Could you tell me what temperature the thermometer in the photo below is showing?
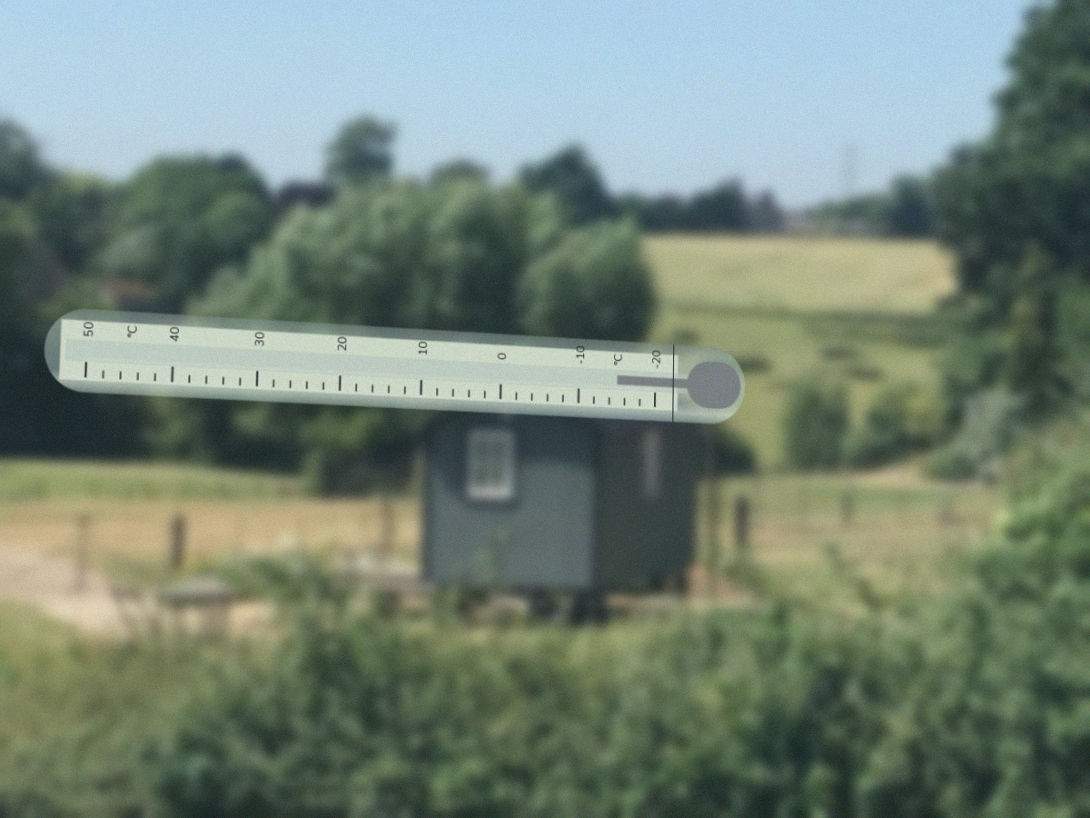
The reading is -15 °C
